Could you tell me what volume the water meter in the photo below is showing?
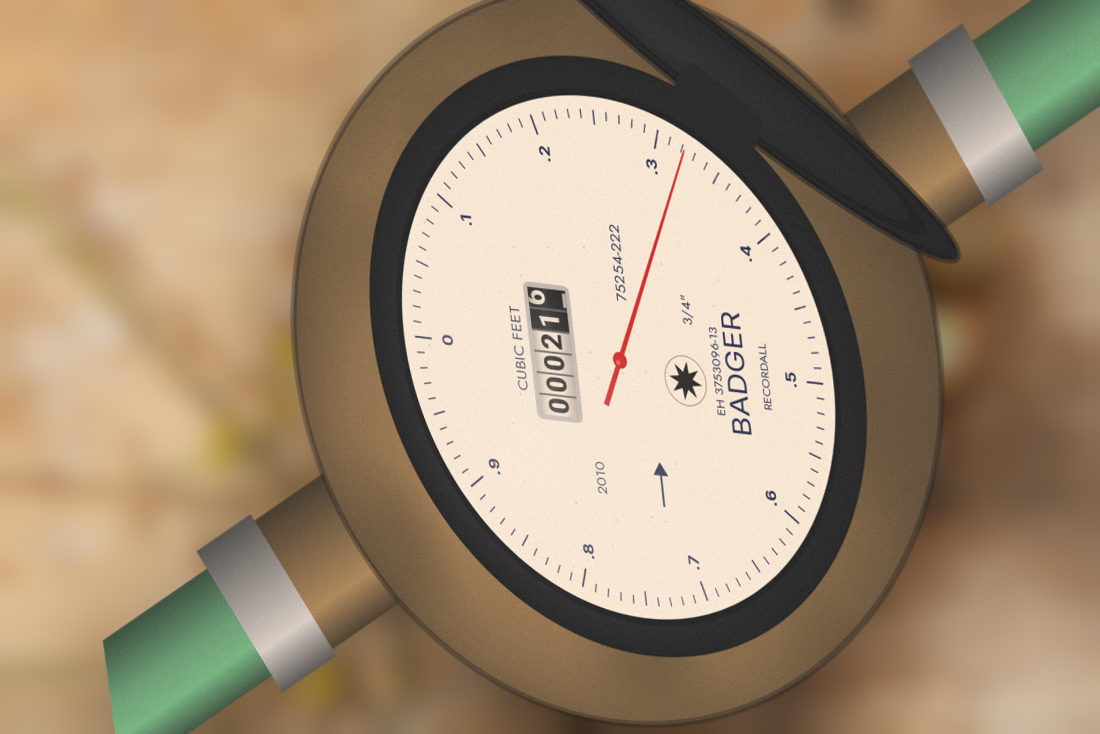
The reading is 216.32 ft³
